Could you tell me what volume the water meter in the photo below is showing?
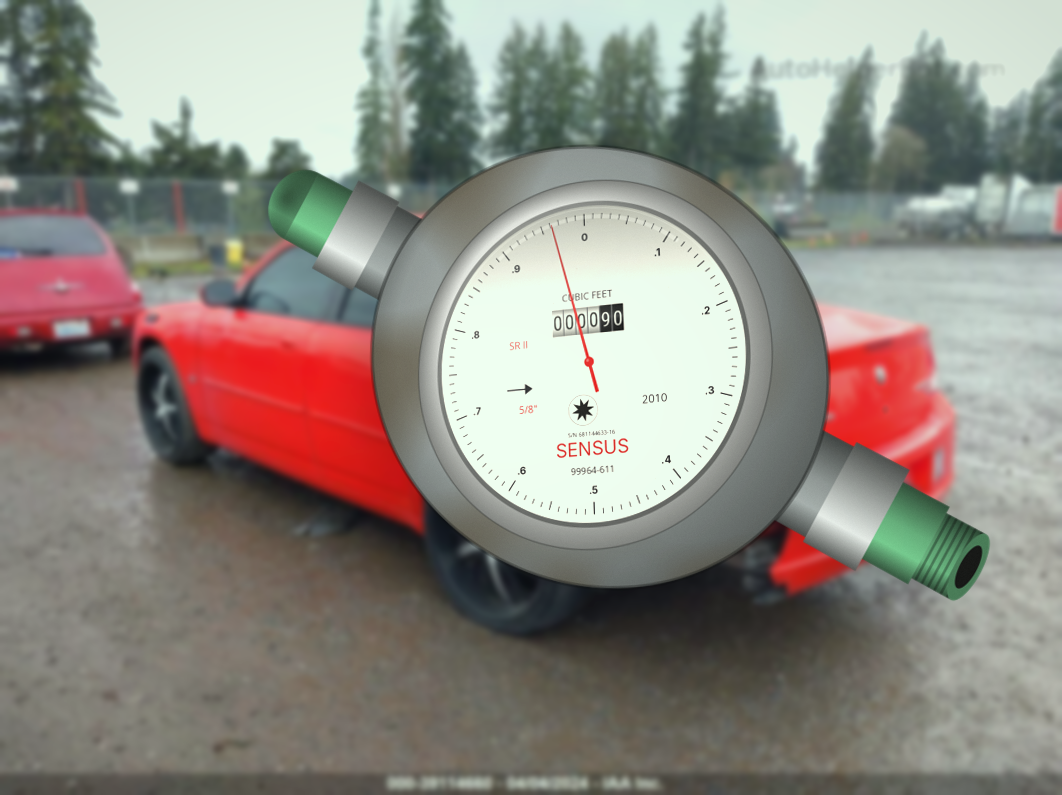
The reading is 89.96 ft³
